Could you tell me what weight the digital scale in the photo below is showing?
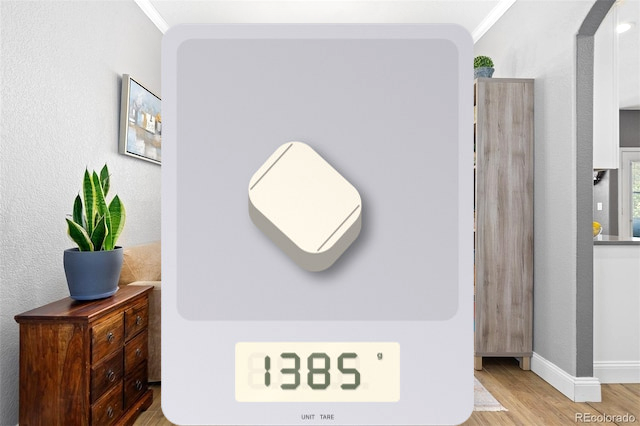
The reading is 1385 g
